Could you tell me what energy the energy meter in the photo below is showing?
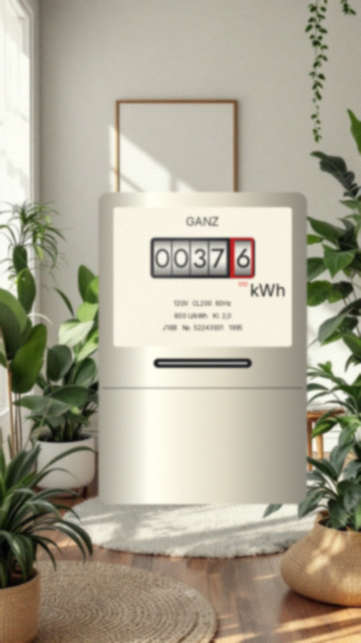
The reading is 37.6 kWh
